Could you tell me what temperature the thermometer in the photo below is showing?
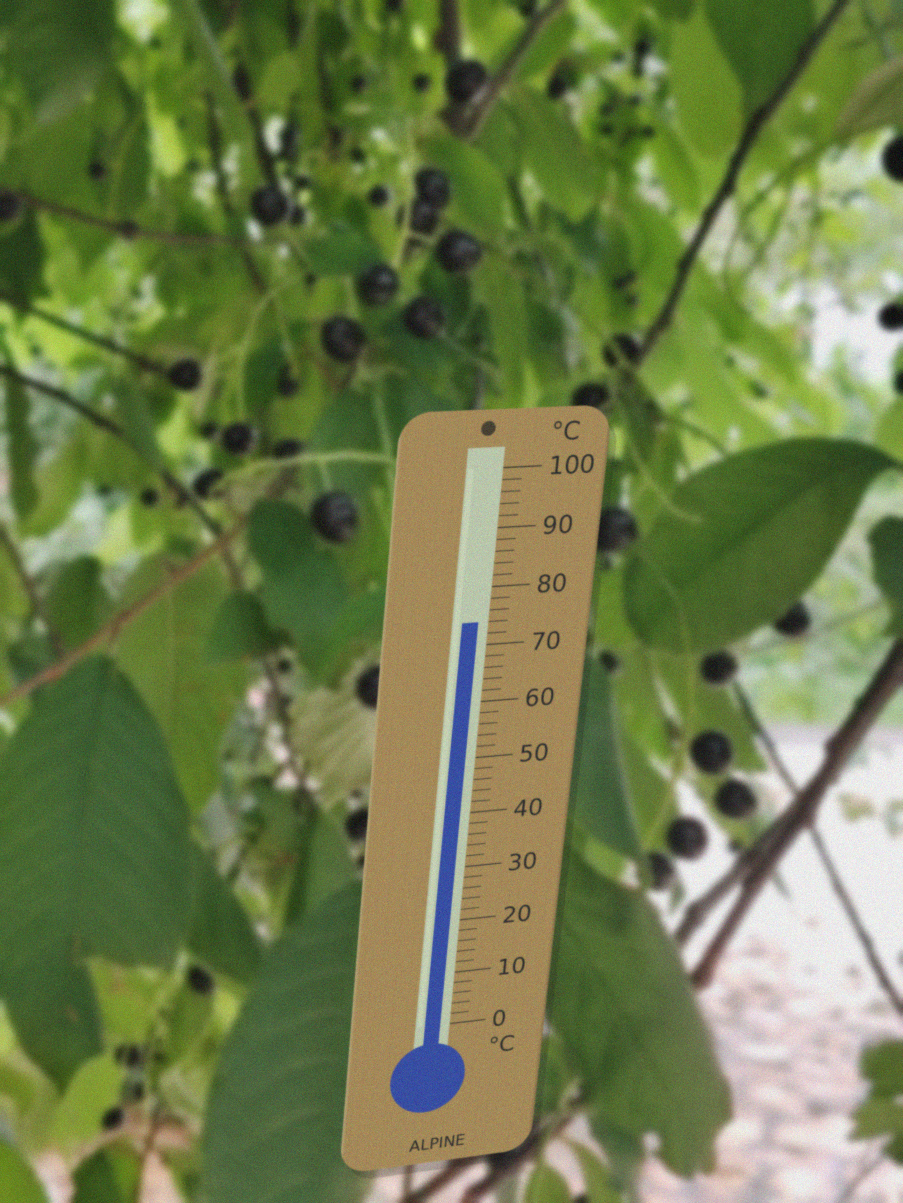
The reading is 74 °C
